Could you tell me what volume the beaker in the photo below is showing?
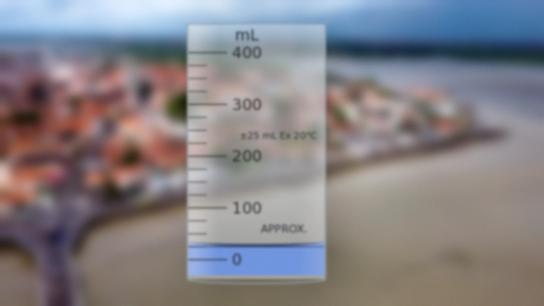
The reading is 25 mL
